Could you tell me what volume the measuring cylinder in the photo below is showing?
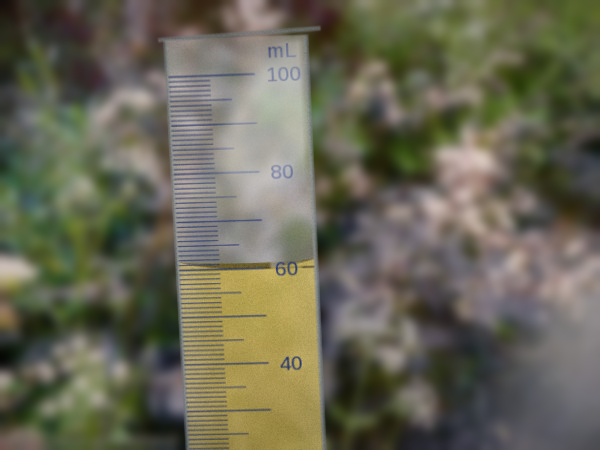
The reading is 60 mL
